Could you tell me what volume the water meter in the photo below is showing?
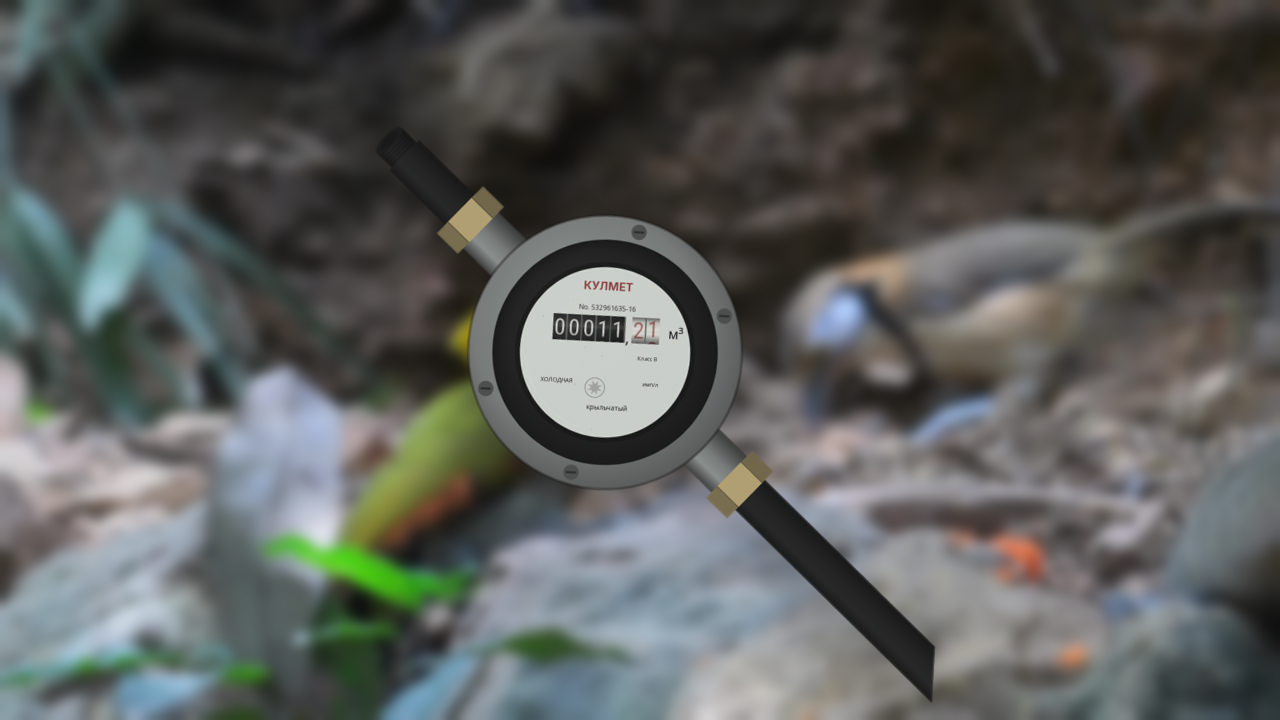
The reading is 11.21 m³
